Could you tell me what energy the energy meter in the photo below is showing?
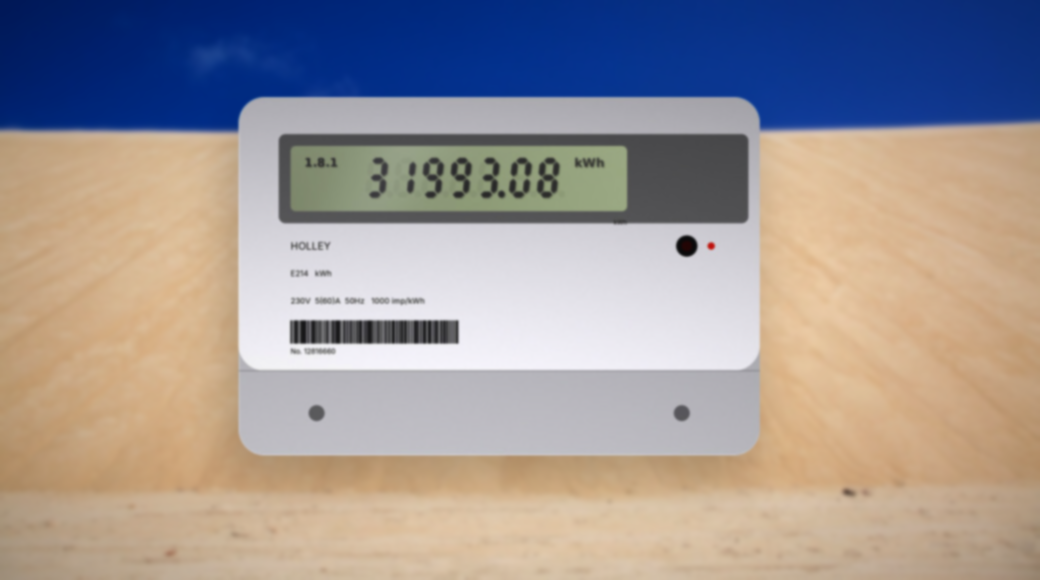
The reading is 31993.08 kWh
